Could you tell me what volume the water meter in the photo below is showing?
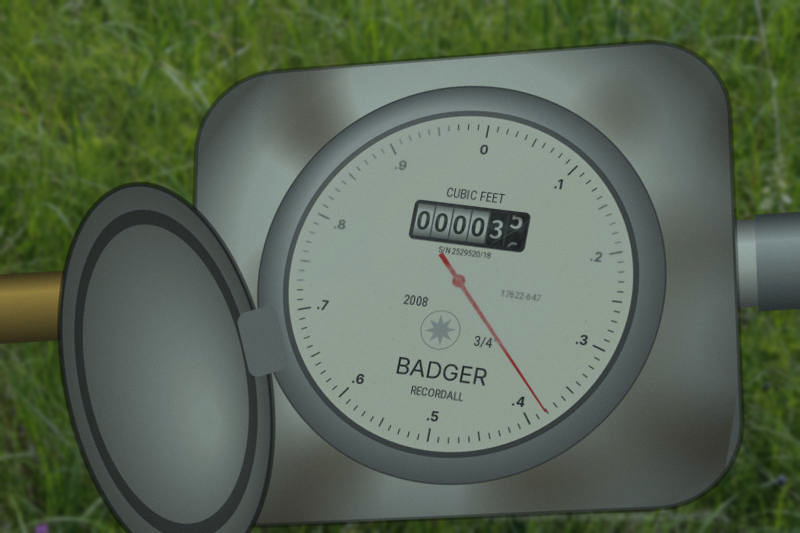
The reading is 35.38 ft³
